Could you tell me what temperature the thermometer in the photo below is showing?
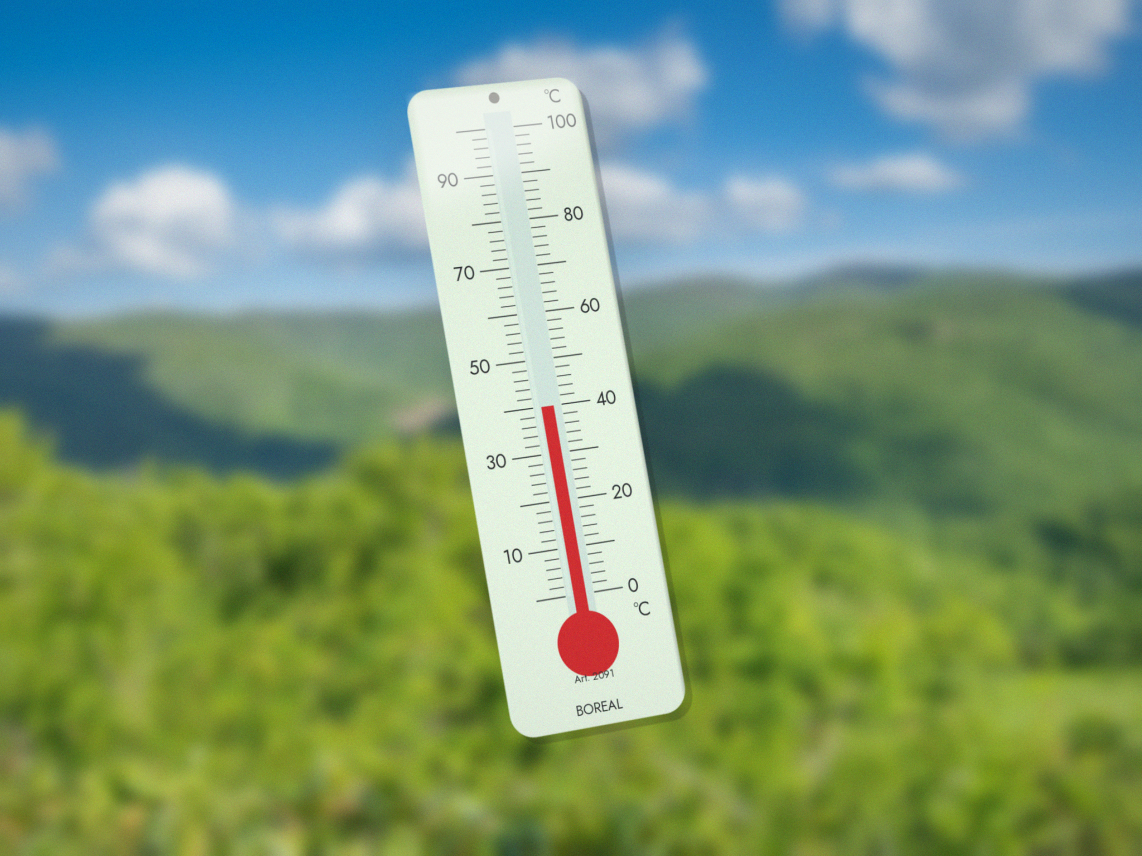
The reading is 40 °C
